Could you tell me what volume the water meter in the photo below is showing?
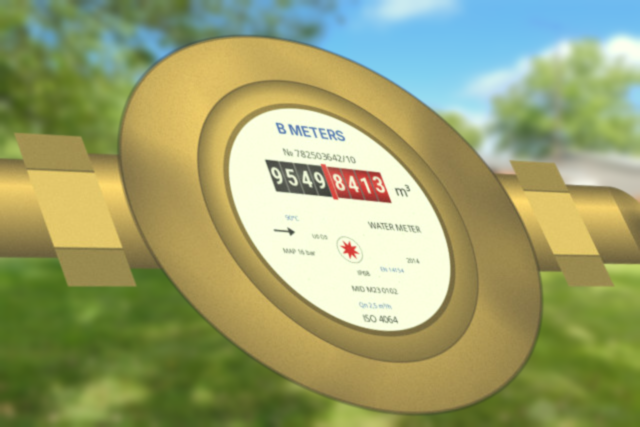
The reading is 9549.8413 m³
